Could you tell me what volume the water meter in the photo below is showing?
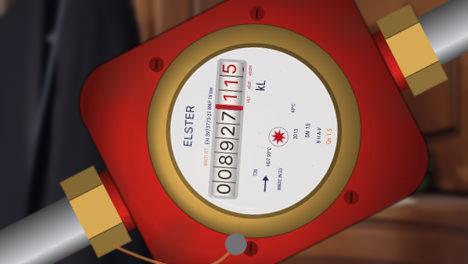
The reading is 8927.115 kL
